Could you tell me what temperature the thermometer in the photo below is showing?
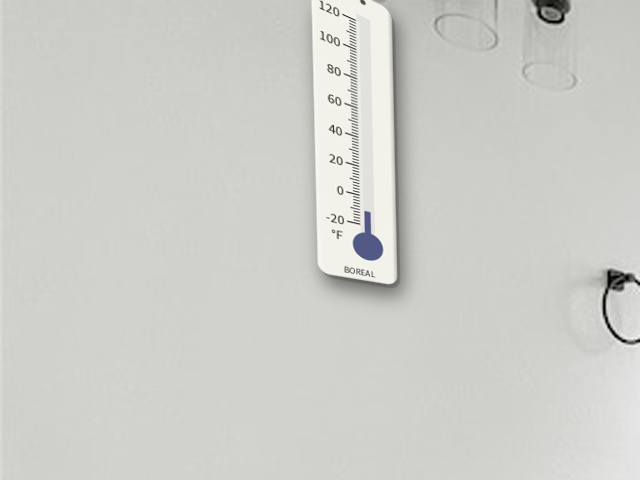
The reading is -10 °F
